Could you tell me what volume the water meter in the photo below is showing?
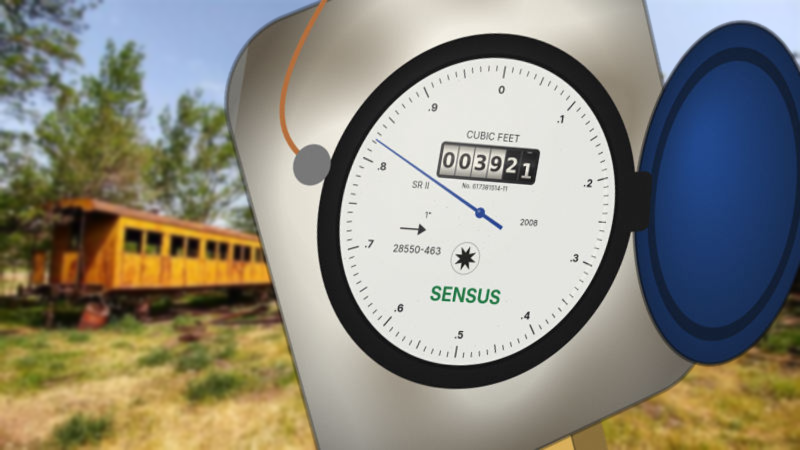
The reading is 3920.82 ft³
